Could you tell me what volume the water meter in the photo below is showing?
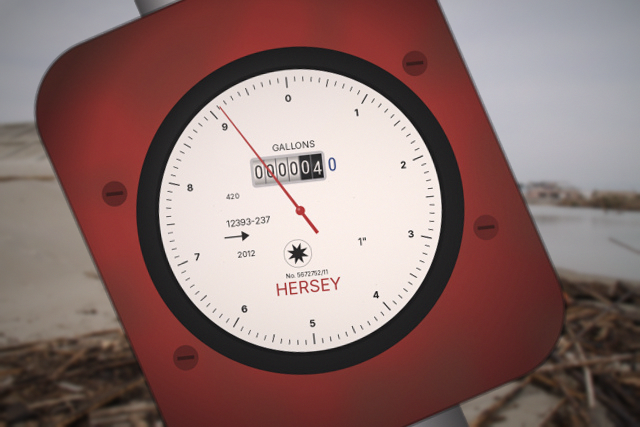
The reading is 39.1 gal
